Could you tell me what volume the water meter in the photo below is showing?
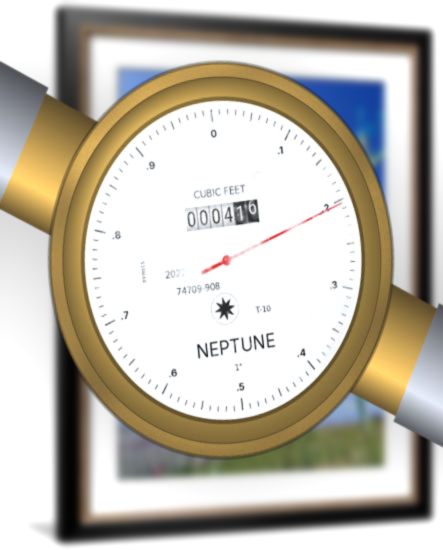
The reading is 416.20 ft³
